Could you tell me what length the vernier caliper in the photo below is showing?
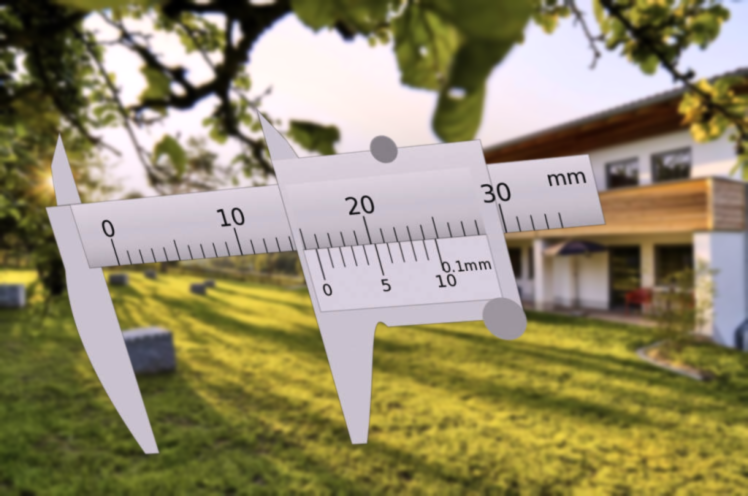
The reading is 15.8 mm
